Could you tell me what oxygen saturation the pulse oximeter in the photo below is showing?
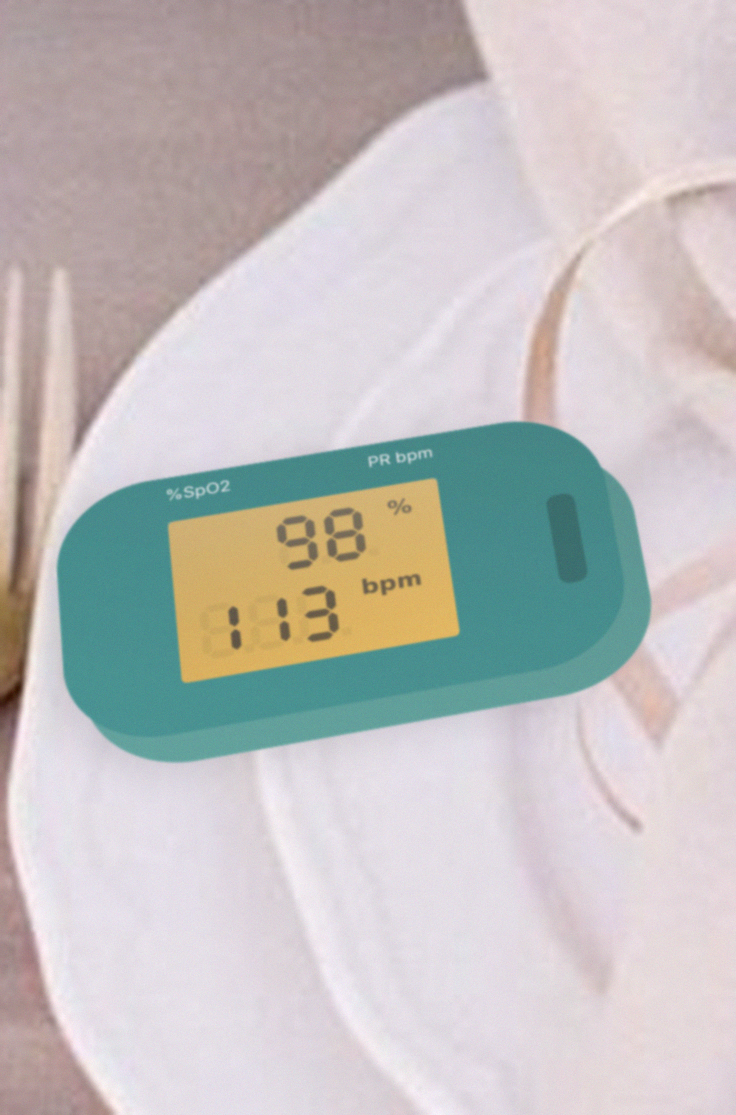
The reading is 98 %
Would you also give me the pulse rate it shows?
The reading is 113 bpm
